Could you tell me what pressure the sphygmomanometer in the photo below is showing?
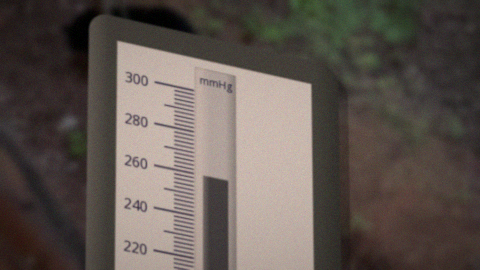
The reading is 260 mmHg
